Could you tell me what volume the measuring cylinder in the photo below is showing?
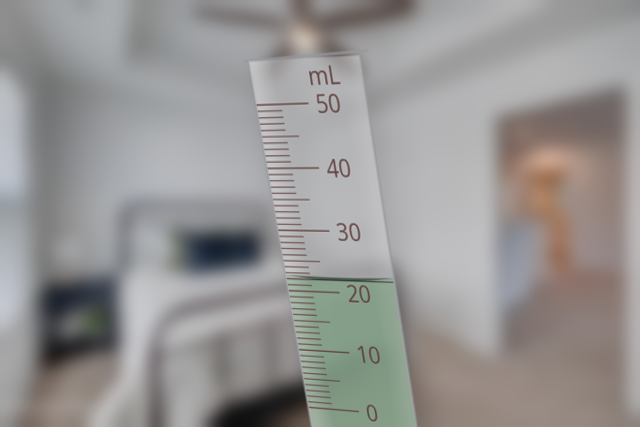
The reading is 22 mL
